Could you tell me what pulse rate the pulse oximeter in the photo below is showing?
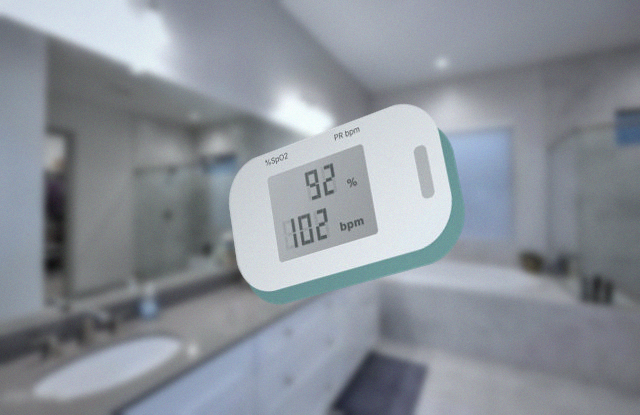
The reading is 102 bpm
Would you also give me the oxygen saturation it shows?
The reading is 92 %
